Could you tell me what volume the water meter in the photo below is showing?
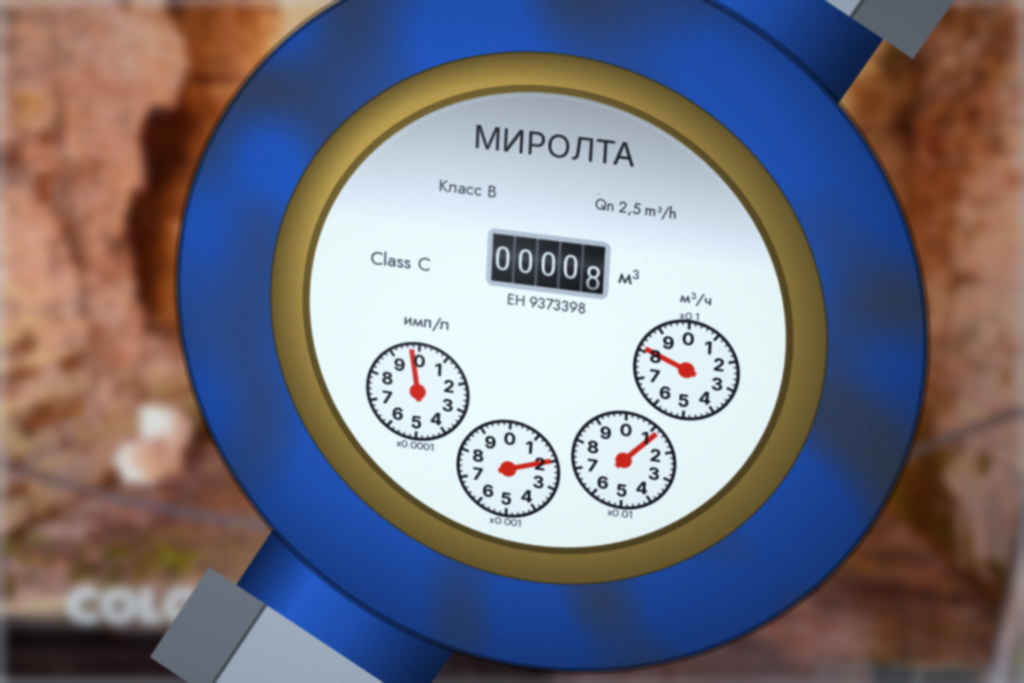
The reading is 7.8119 m³
